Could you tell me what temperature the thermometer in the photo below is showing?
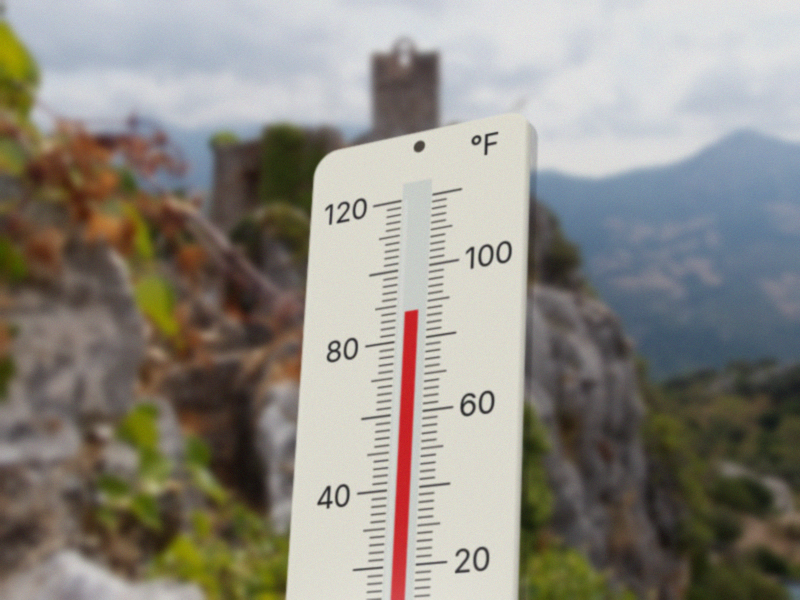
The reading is 88 °F
